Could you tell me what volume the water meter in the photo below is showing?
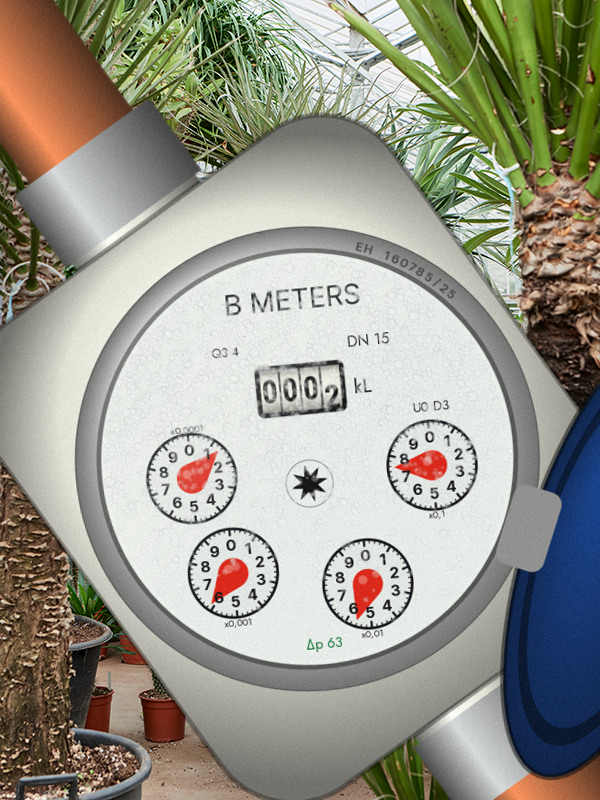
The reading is 1.7561 kL
